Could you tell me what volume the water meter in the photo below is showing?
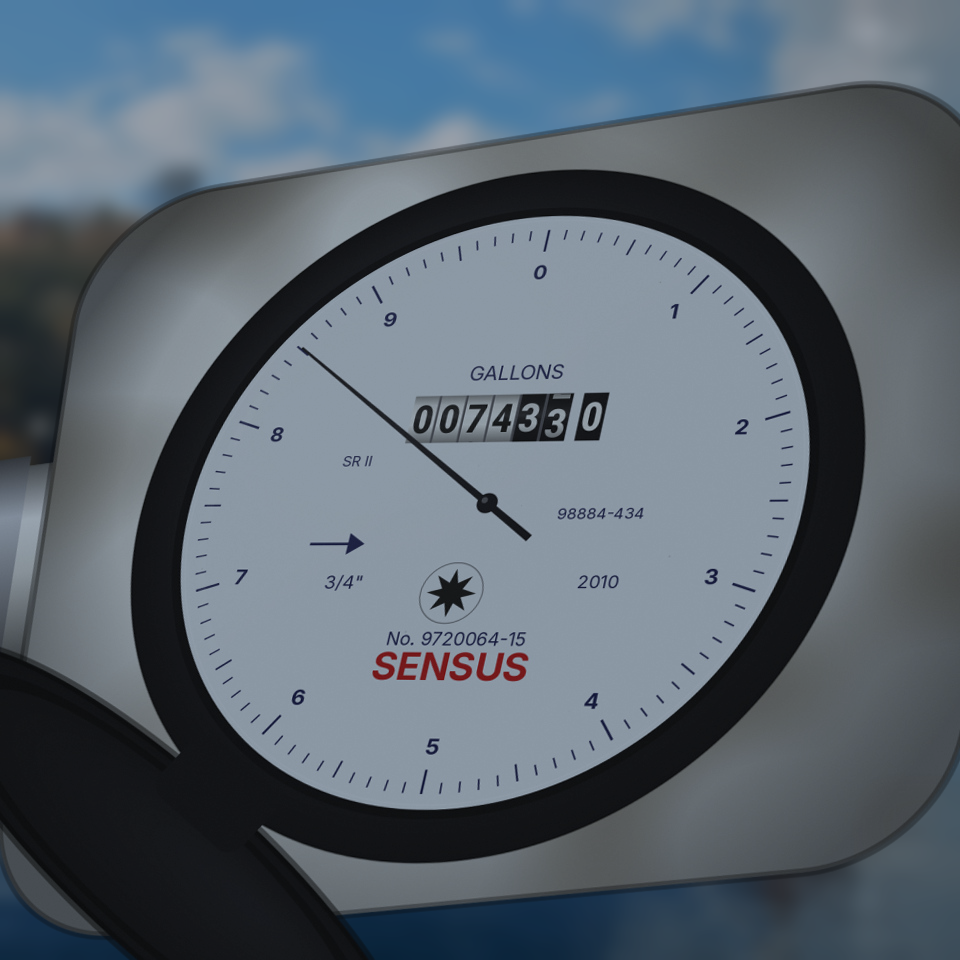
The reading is 74328.5 gal
